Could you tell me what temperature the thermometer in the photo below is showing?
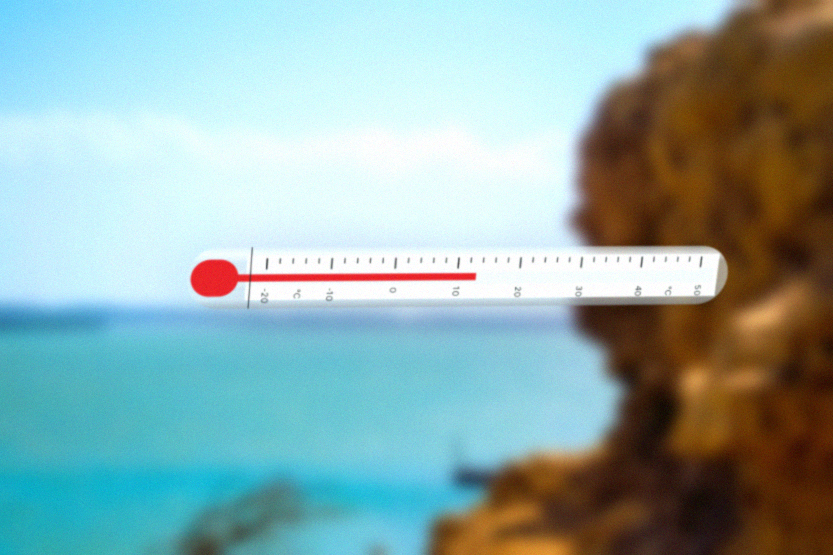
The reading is 13 °C
